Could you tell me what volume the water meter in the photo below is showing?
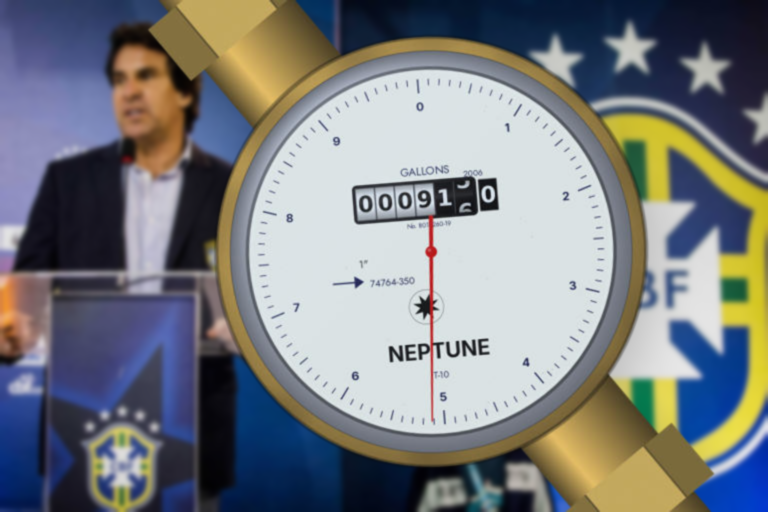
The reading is 9155.1 gal
